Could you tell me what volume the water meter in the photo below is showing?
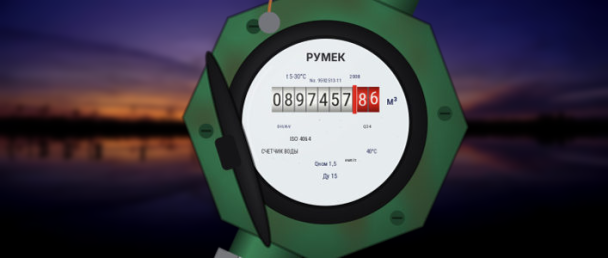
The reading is 897457.86 m³
